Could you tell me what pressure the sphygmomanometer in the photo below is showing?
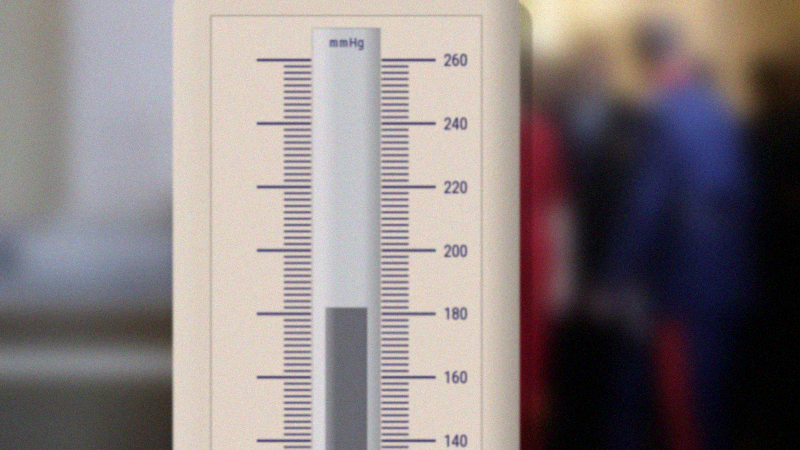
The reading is 182 mmHg
